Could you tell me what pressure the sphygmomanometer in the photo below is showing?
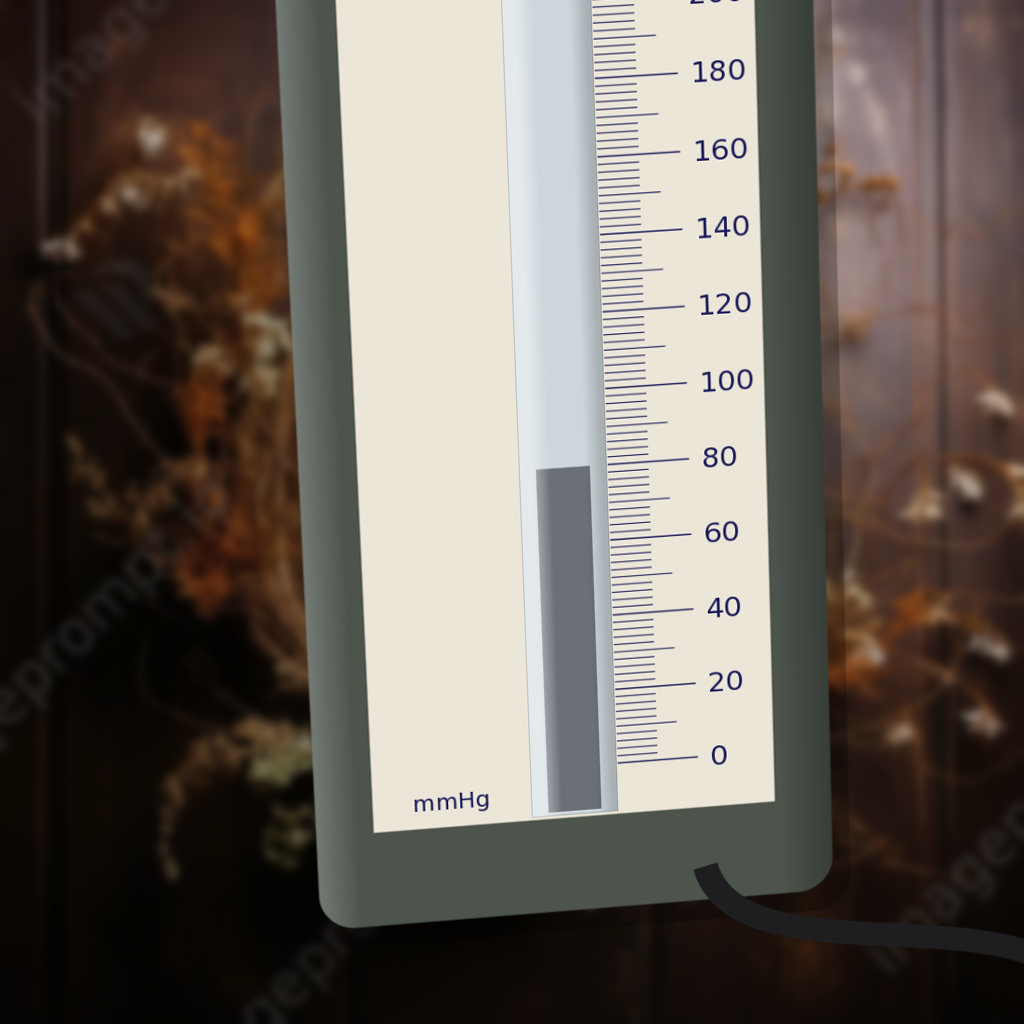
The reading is 80 mmHg
